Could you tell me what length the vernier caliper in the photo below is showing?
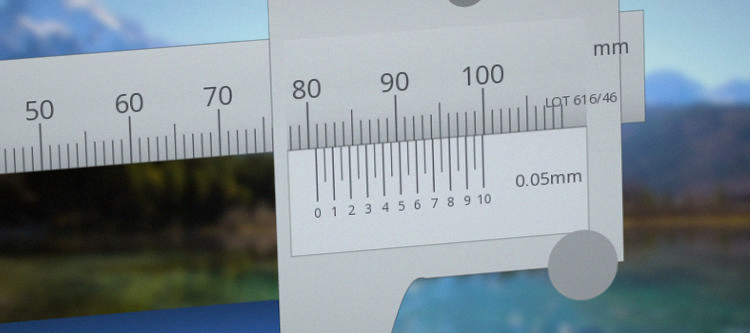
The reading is 80.8 mm
